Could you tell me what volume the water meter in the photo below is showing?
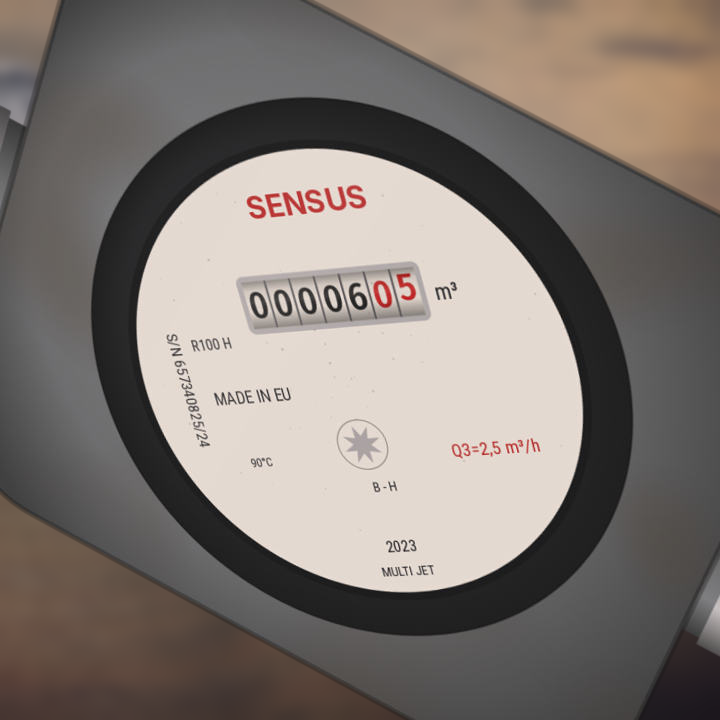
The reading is 6.05 m³
